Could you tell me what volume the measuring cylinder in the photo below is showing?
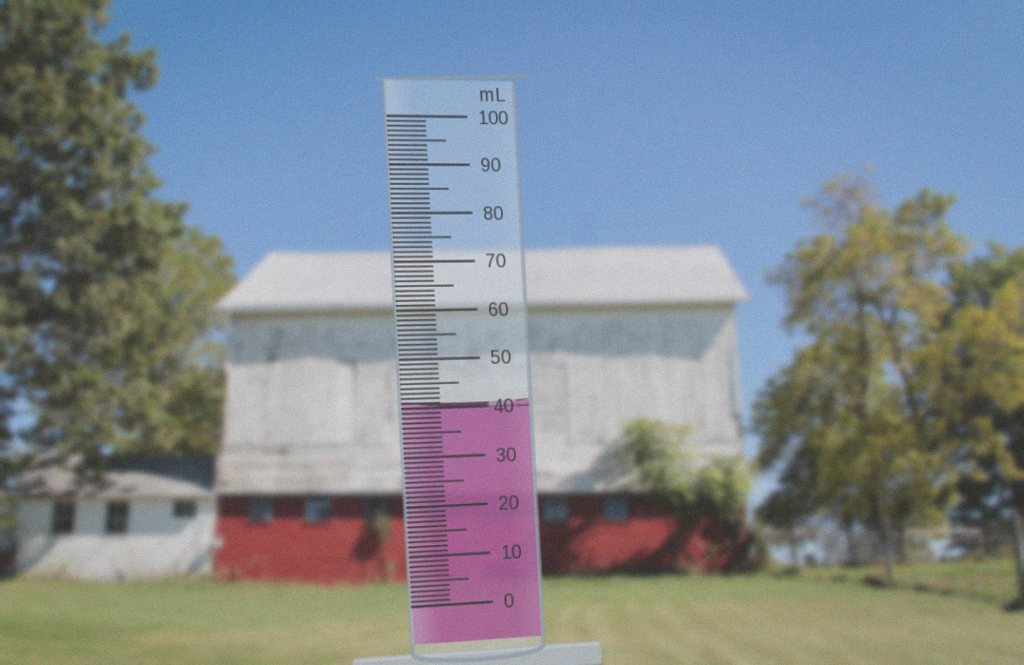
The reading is 40 mL
